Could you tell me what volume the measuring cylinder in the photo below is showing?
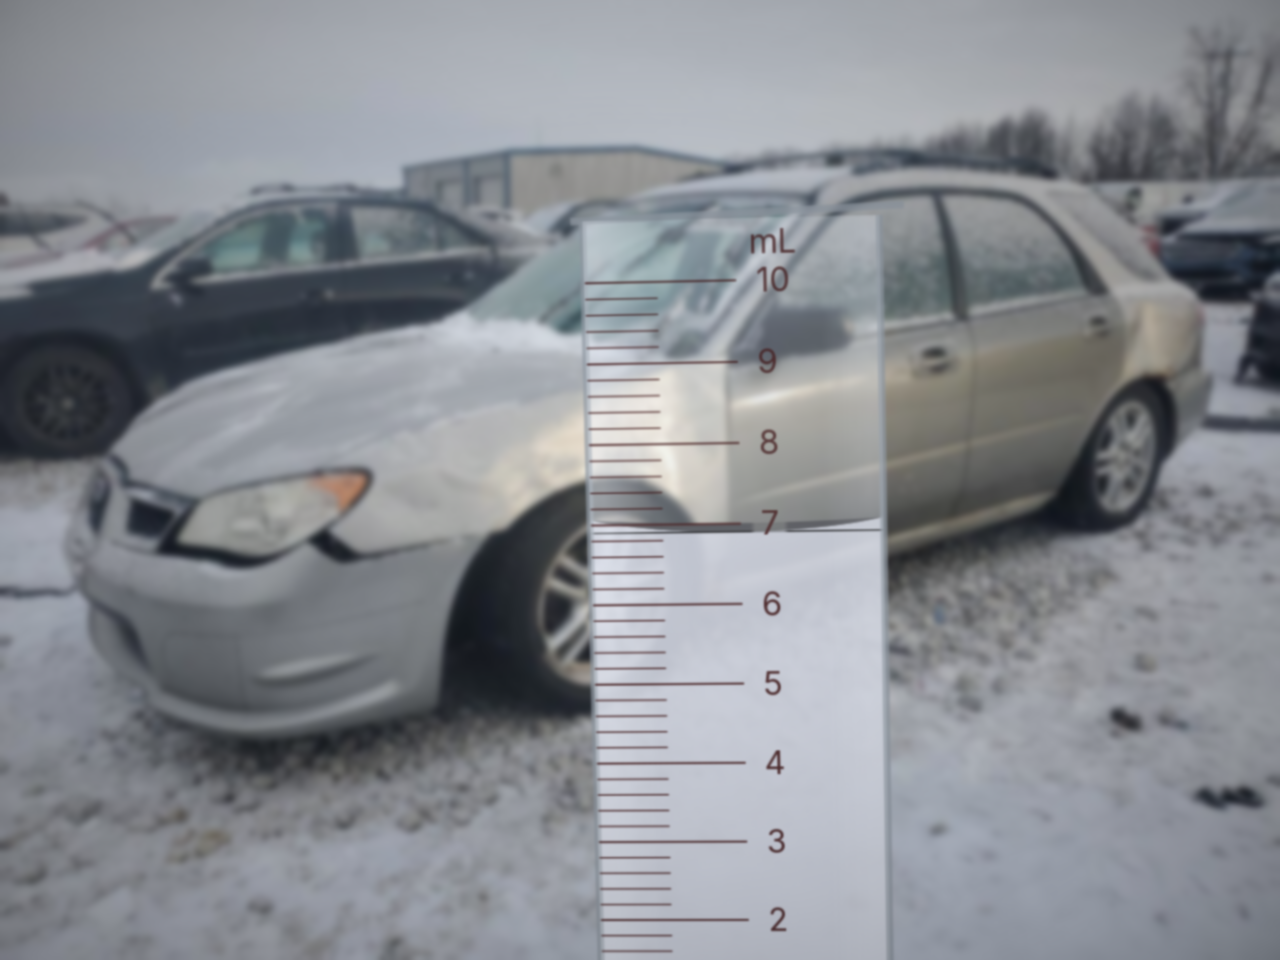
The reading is 6.9 mL
